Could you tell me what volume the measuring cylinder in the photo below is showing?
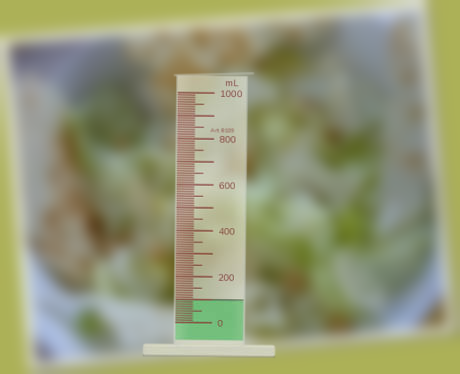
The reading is 100 mL
